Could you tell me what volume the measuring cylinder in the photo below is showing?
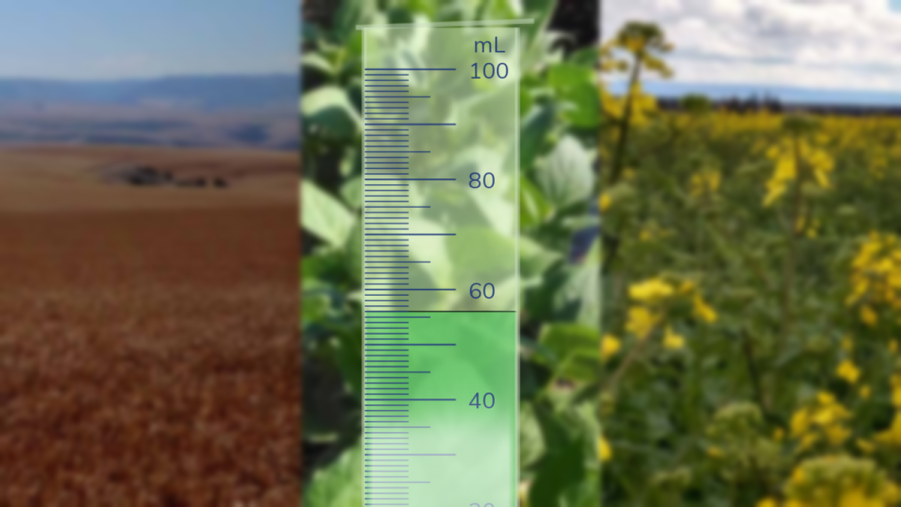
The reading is 56 mL
